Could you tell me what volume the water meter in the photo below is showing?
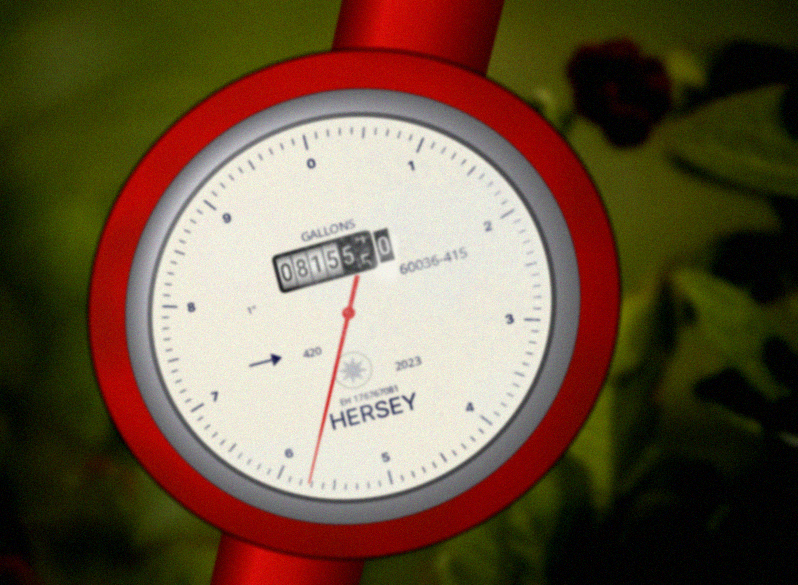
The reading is 815545.7 gal
